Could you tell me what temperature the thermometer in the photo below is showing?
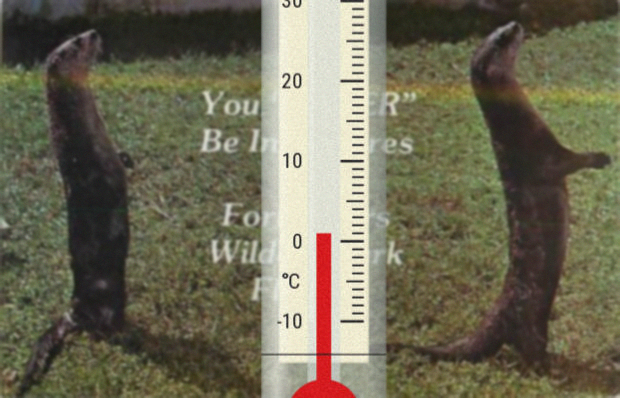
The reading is 1 °C
